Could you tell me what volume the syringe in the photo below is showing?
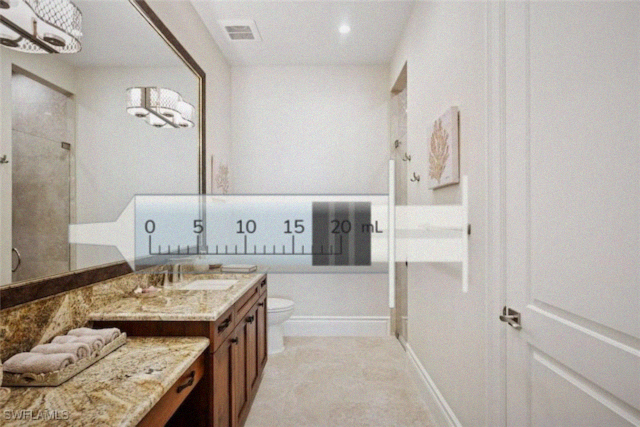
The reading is 17 mL
